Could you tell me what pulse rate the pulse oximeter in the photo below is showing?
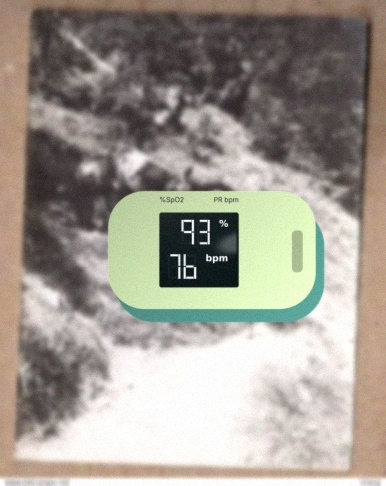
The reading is 76 bpm
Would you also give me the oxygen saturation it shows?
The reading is 93 %
